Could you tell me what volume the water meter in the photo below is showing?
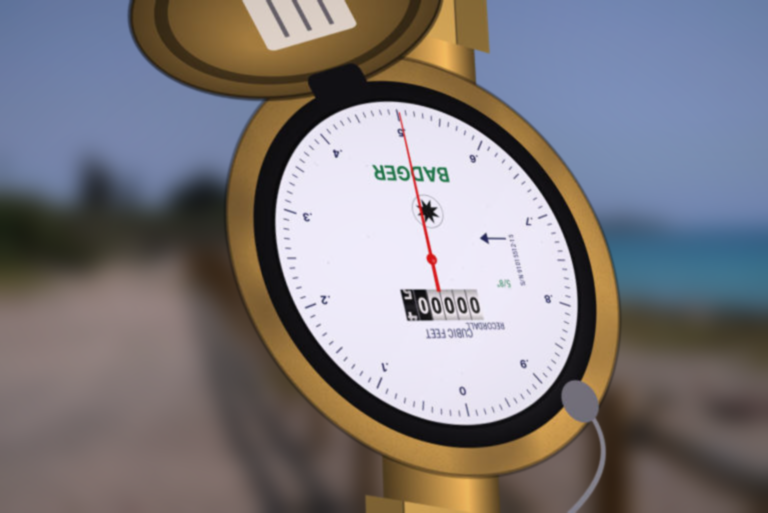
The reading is 4.50 ft³
